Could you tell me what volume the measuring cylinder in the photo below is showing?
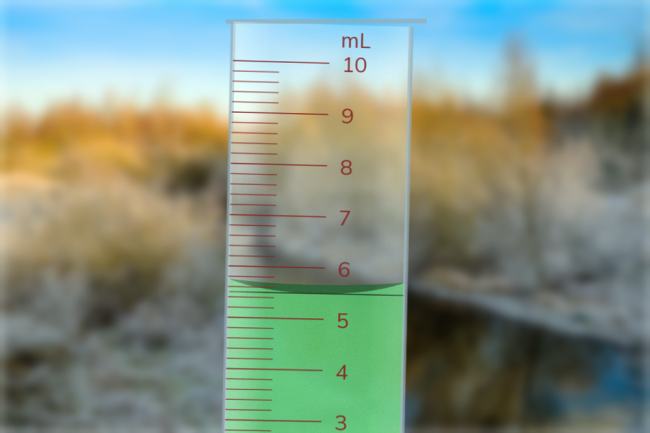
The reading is 5.5 mL
